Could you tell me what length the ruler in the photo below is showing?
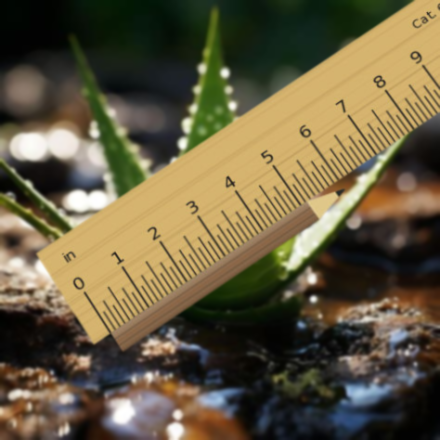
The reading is 6 in
